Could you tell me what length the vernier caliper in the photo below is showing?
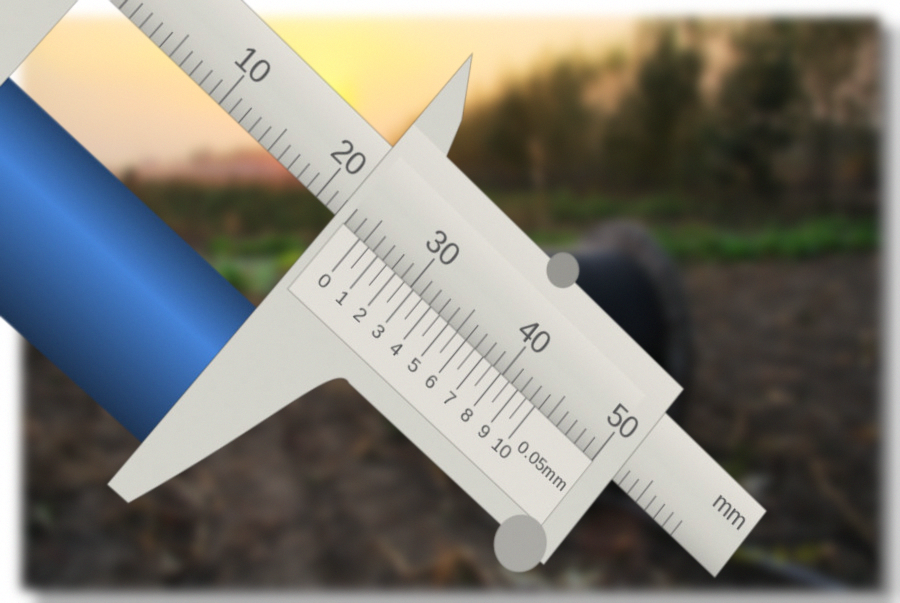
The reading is 24.6 mm
